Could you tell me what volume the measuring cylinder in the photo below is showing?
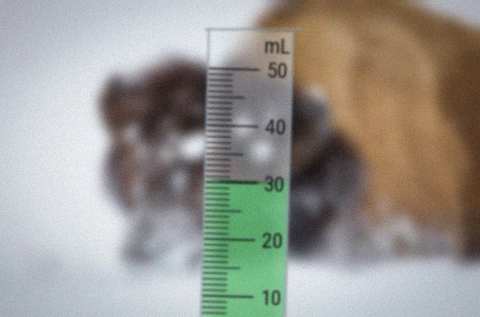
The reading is 30 mL
